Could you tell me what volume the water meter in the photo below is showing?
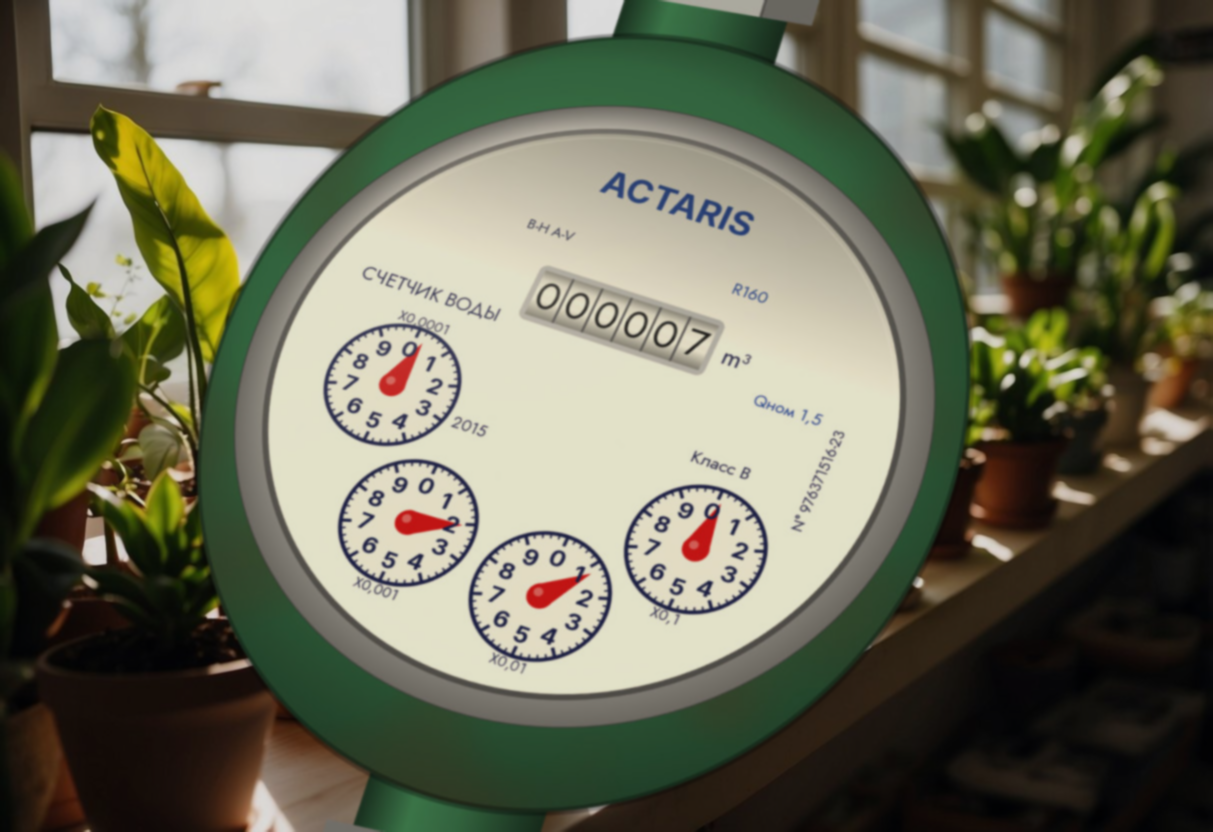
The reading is 7.0120 m³
